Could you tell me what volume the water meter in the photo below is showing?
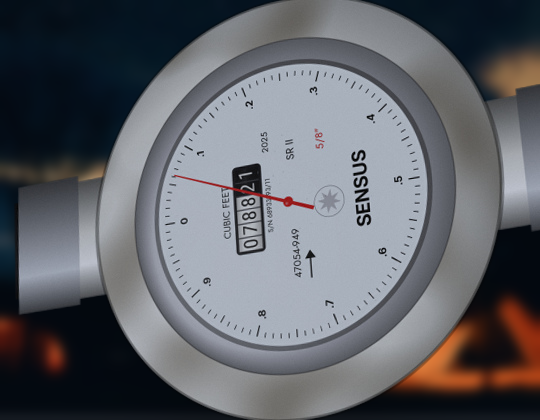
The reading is 78821.06 ft³
